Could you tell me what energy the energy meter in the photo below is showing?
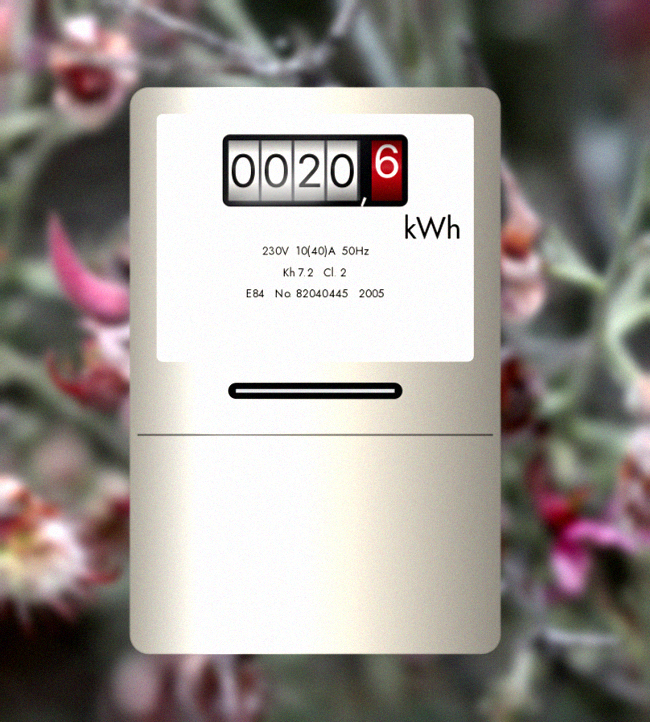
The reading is 20.6 kWh
